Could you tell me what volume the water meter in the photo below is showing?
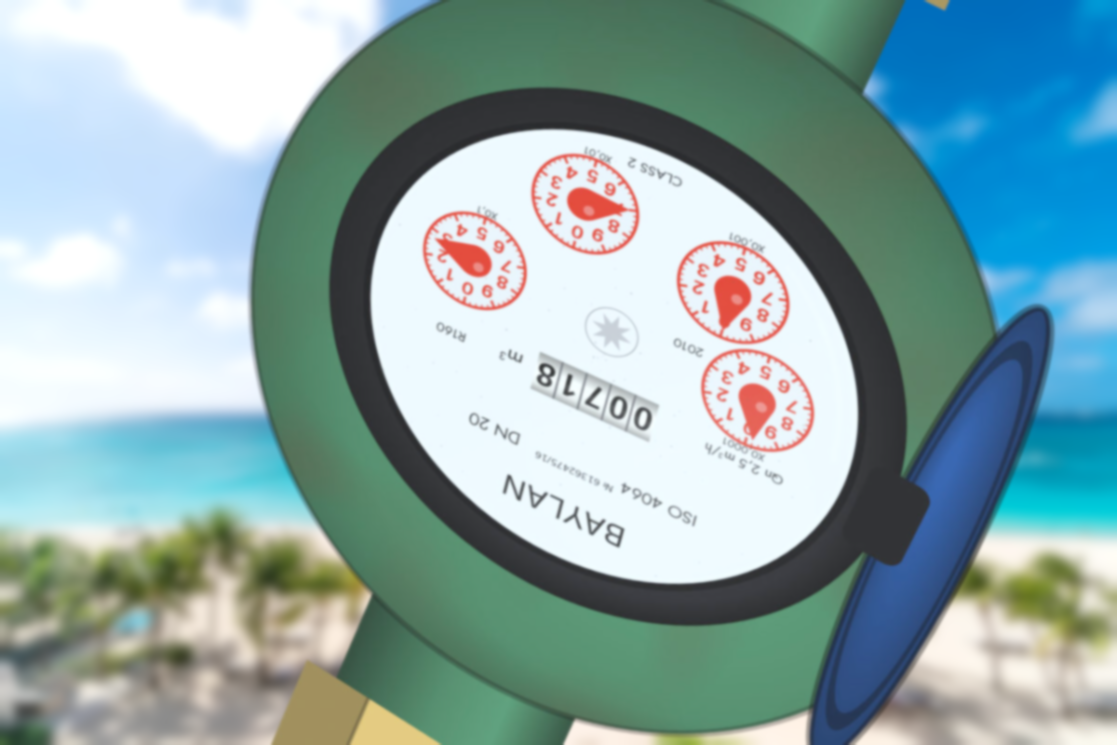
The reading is 718.2699 m³
